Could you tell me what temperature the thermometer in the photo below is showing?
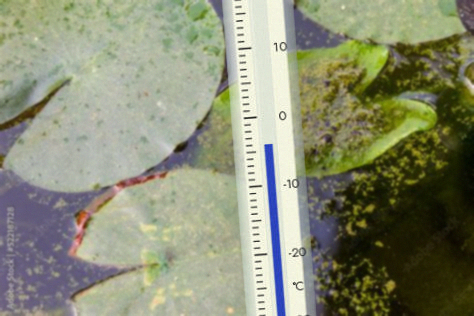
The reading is -4 °C
